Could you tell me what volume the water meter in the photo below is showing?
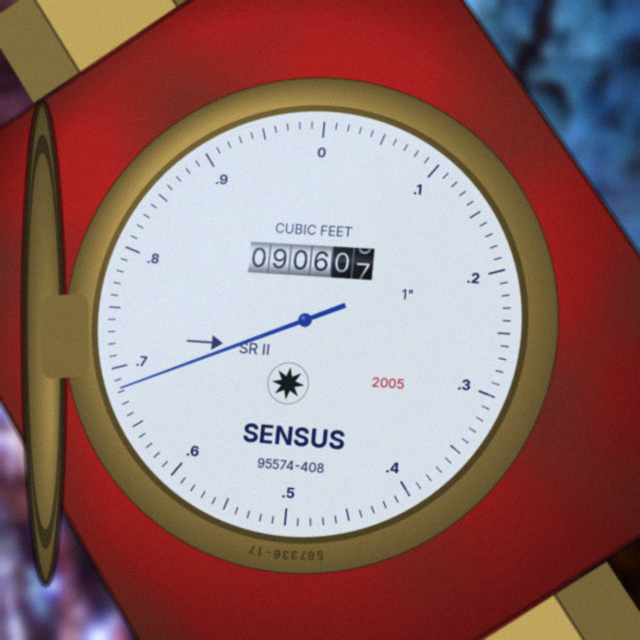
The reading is 90606.68 ft³
